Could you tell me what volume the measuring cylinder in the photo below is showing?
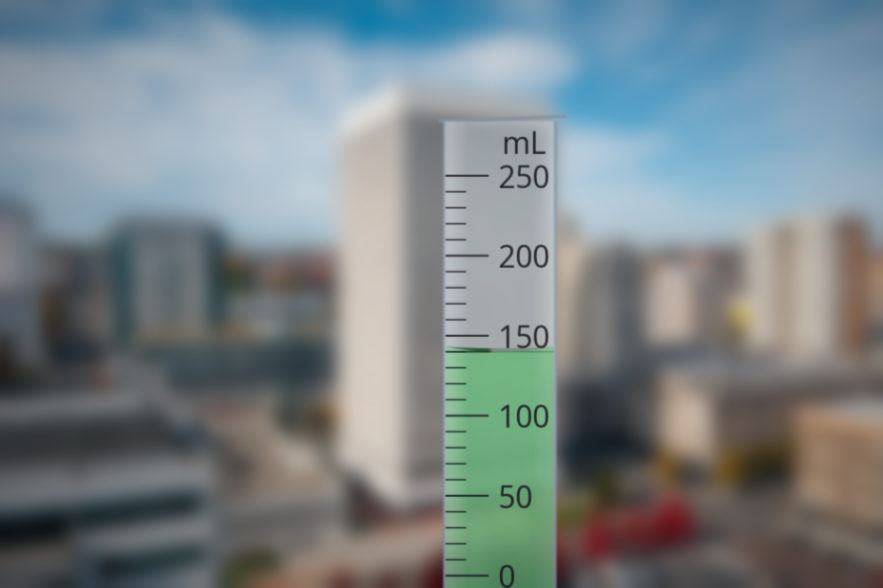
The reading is 140 mL
